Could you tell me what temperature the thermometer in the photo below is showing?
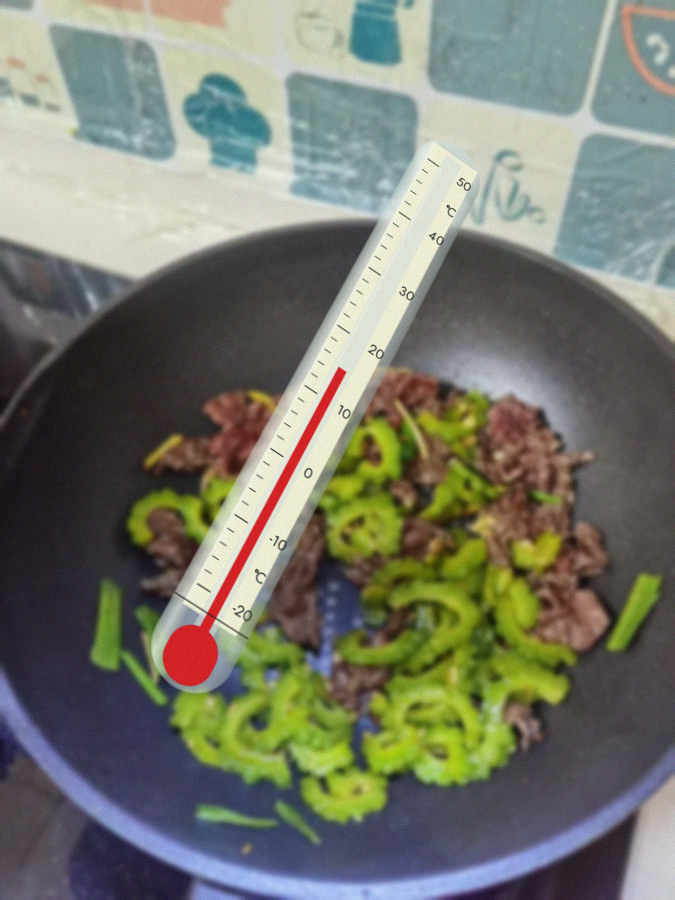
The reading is 15 °C
